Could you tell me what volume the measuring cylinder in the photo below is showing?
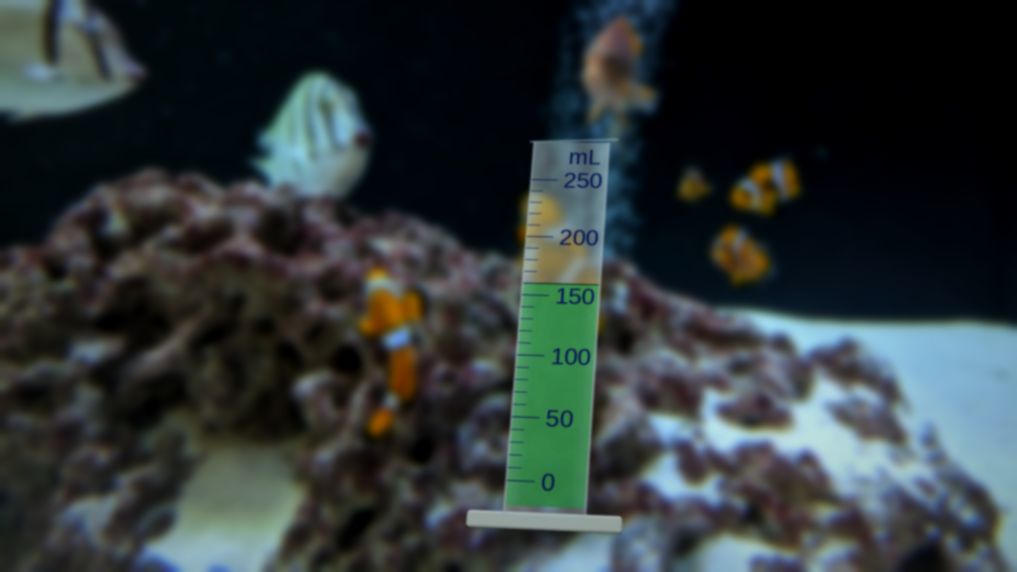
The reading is 160 mL
